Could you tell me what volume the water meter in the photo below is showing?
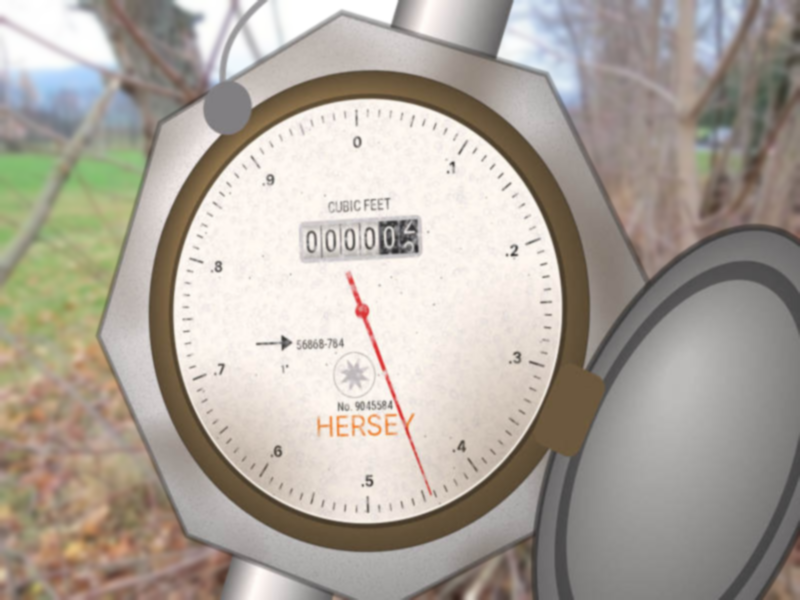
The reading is 2.44 ft³
